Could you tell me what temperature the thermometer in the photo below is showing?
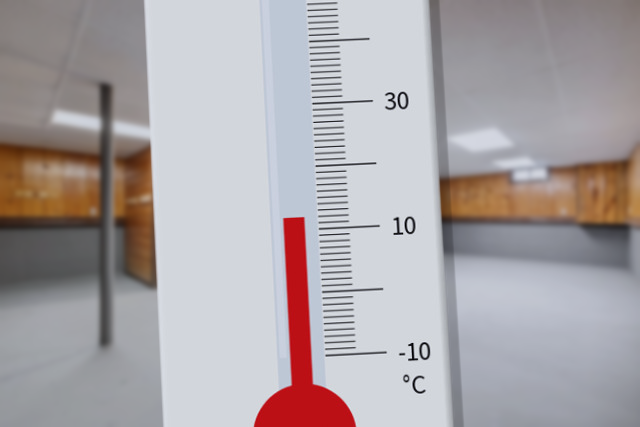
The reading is 12 °C
